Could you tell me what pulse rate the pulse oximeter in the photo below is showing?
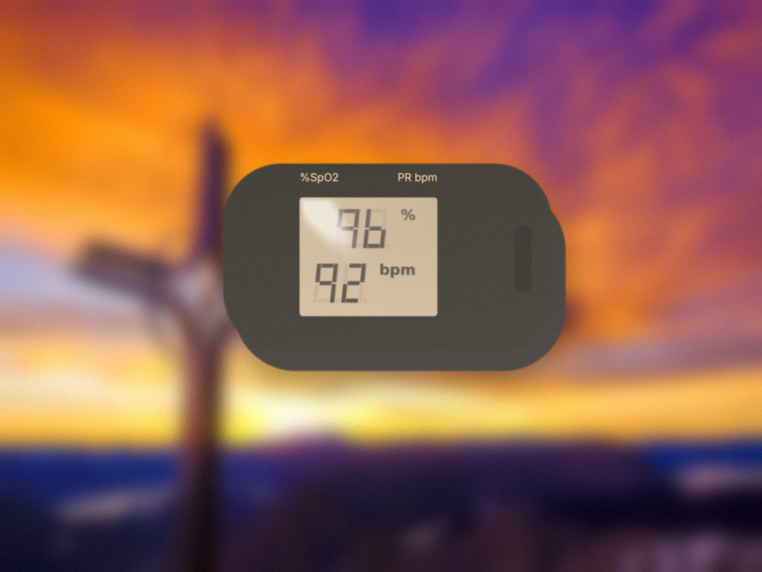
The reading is 92 bpm
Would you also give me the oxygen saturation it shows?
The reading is 96 %
